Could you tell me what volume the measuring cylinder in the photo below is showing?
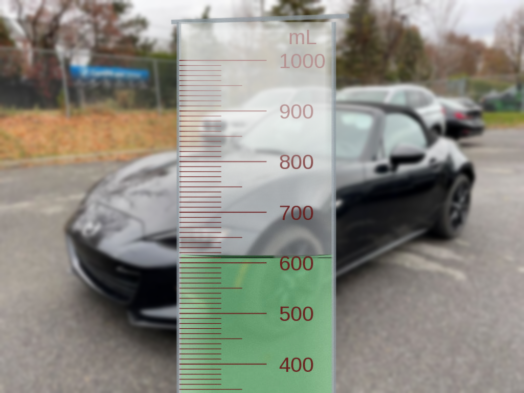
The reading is 610 mL
